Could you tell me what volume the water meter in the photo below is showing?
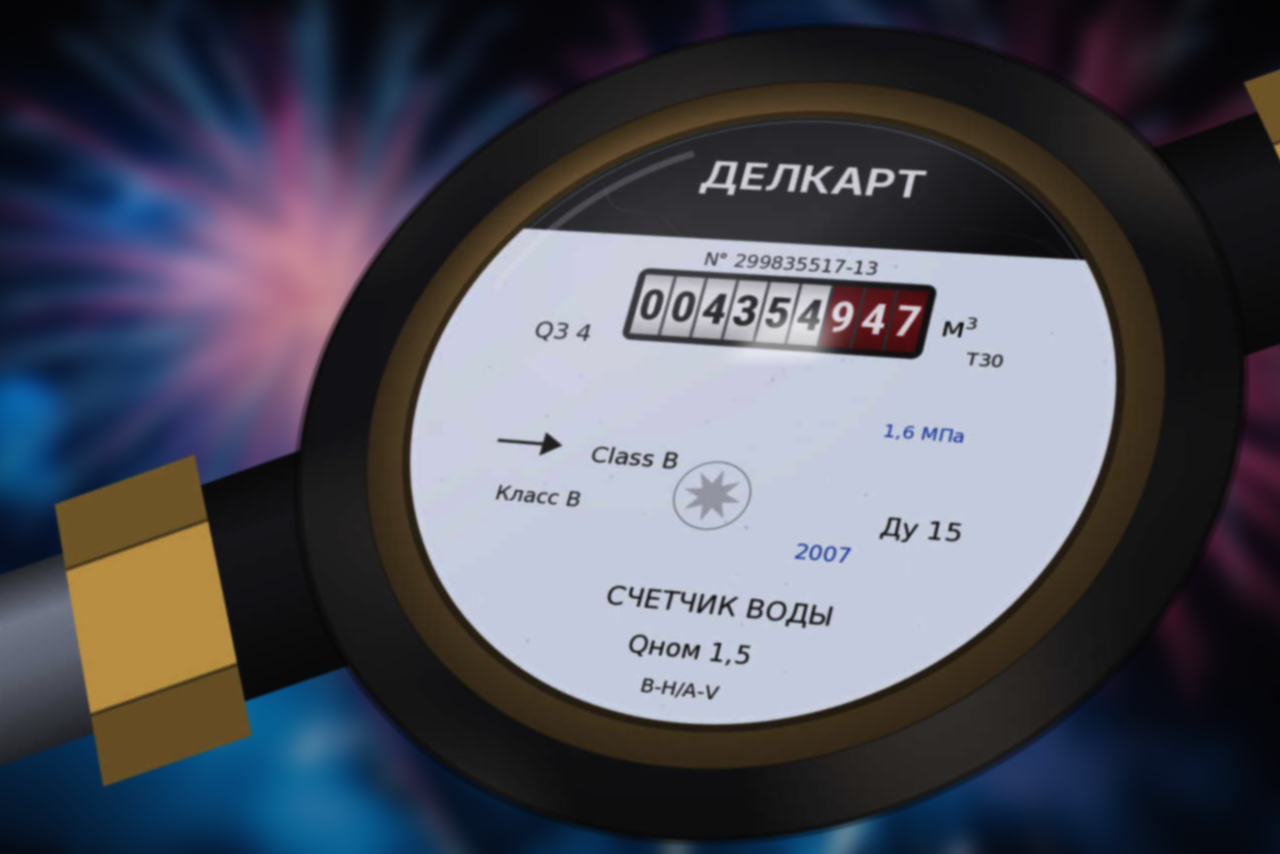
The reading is 4354.947 m³
